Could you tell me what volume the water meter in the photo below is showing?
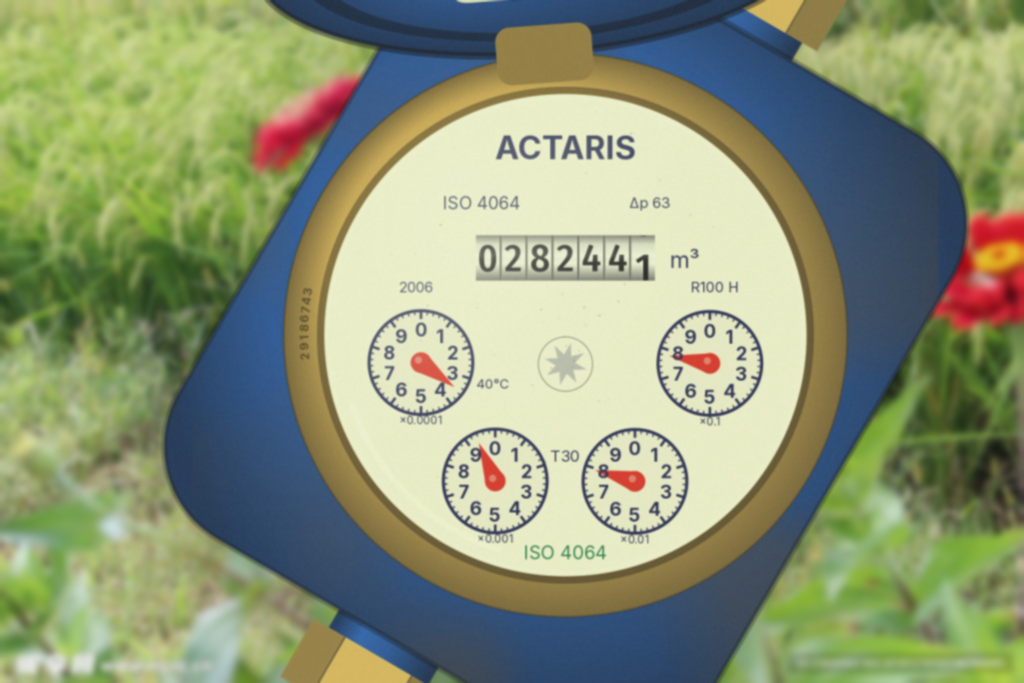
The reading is 282440.7793 m³
